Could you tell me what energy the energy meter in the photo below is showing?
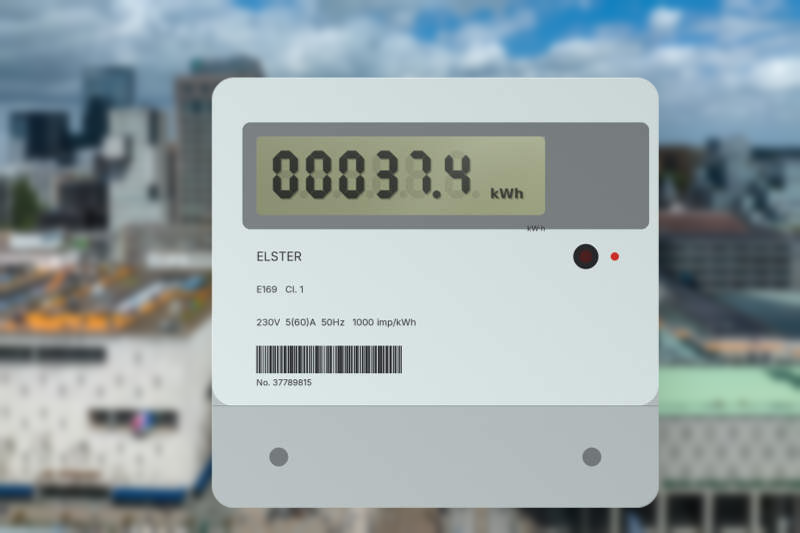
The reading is 37.4 kWh
